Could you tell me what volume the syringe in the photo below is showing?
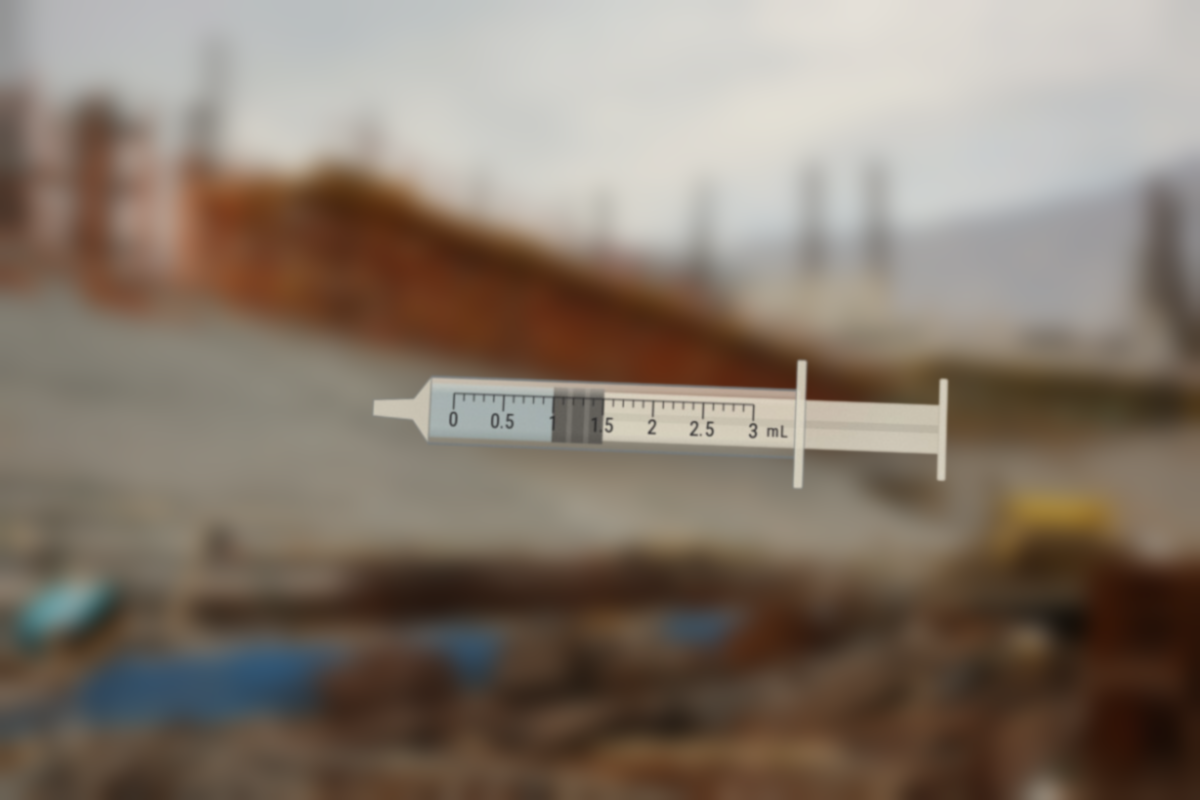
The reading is 1 mL
